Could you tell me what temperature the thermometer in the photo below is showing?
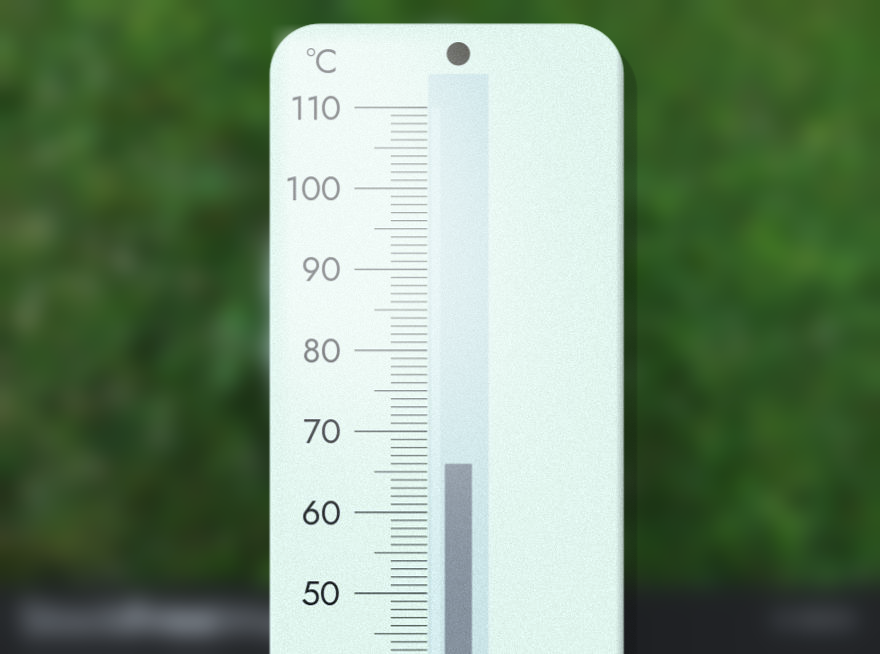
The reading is 66 °C
